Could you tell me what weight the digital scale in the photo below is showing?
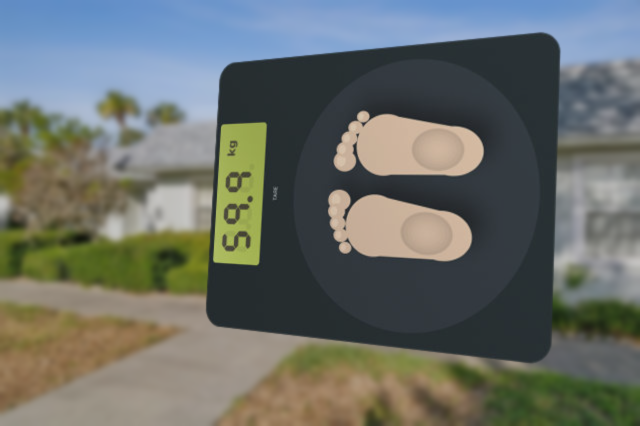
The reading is 59.9 kg
